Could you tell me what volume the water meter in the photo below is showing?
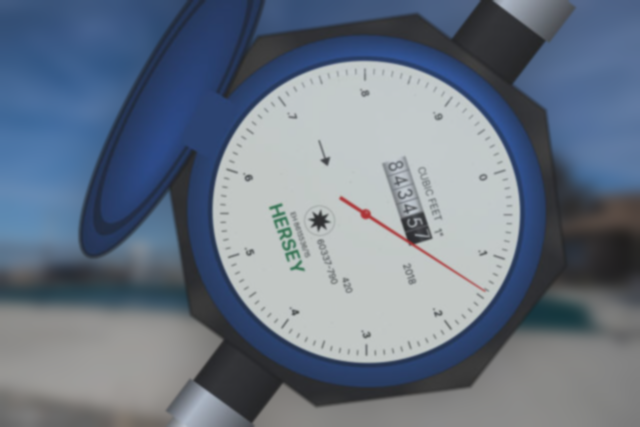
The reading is 843457.14 ft³
